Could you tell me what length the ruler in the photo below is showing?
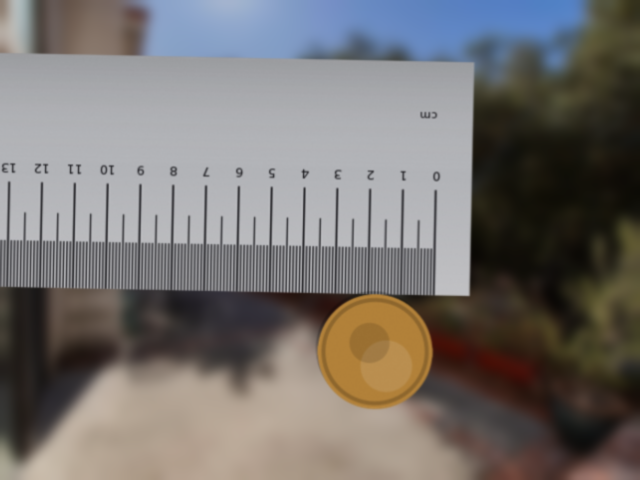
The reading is 3.5 cm
